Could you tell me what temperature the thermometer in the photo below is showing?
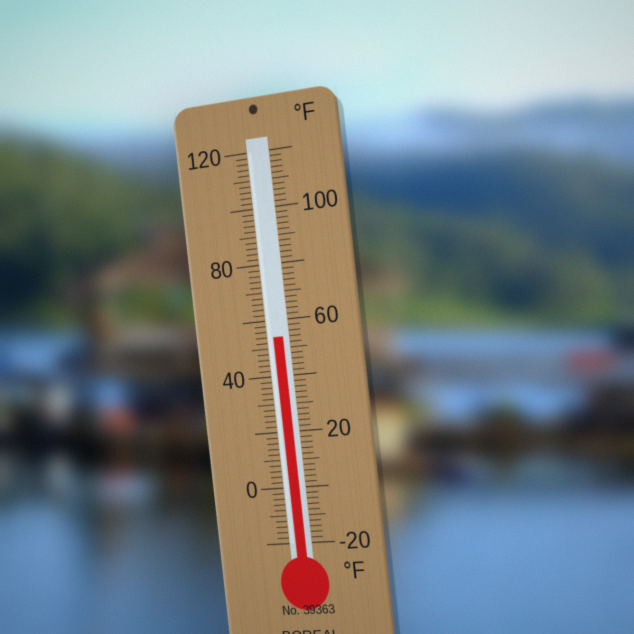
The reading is 54 °F
